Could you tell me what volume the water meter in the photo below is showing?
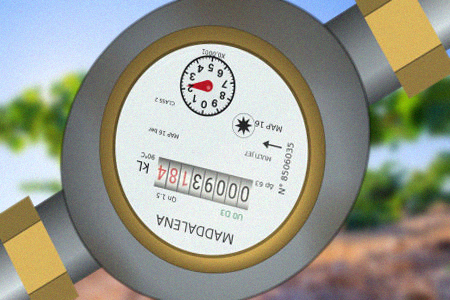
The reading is 93.1842 kL
